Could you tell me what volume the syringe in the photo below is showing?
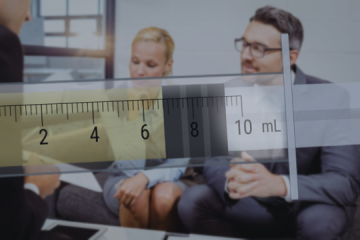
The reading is 6.8 mL
